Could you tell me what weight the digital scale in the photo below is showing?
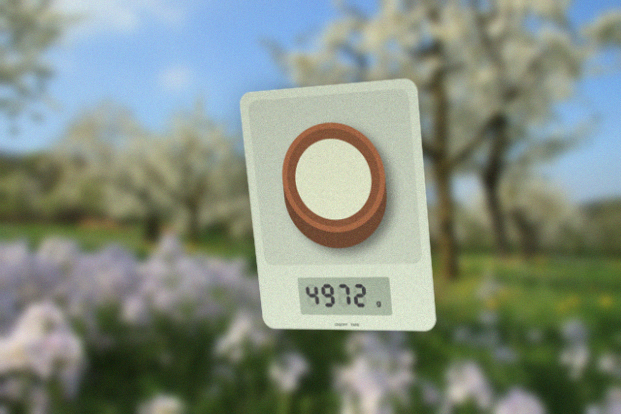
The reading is 4972 g
